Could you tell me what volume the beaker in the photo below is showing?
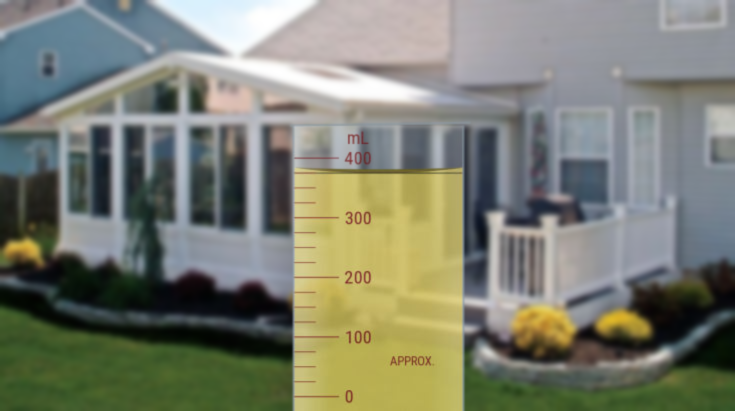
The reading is 375 mL
